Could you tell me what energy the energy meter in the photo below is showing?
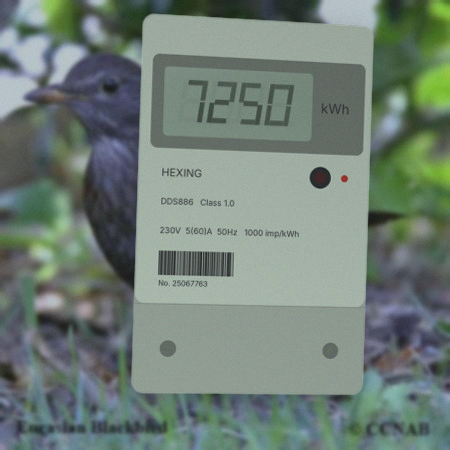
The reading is 7250 kWh
